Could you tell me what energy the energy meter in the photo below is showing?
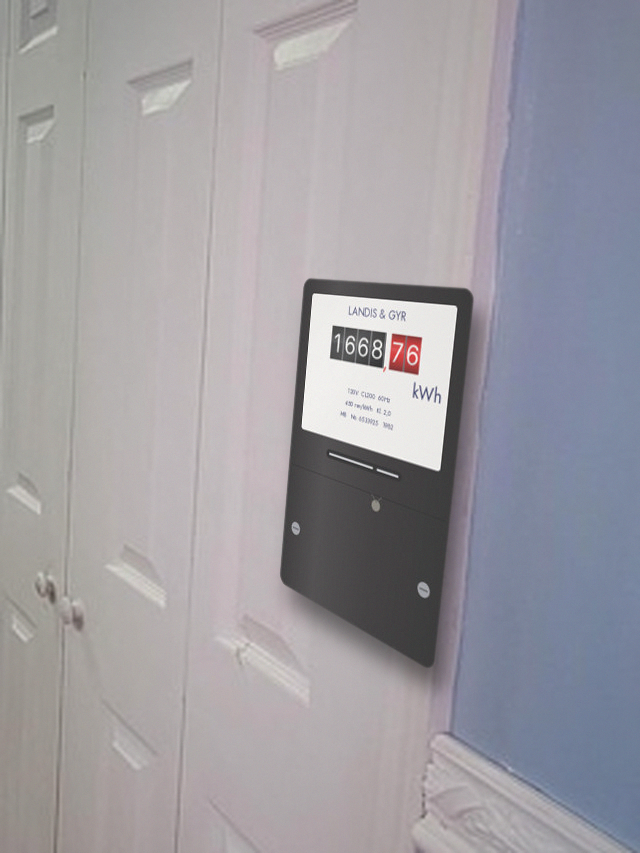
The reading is 1668.76 kWh
